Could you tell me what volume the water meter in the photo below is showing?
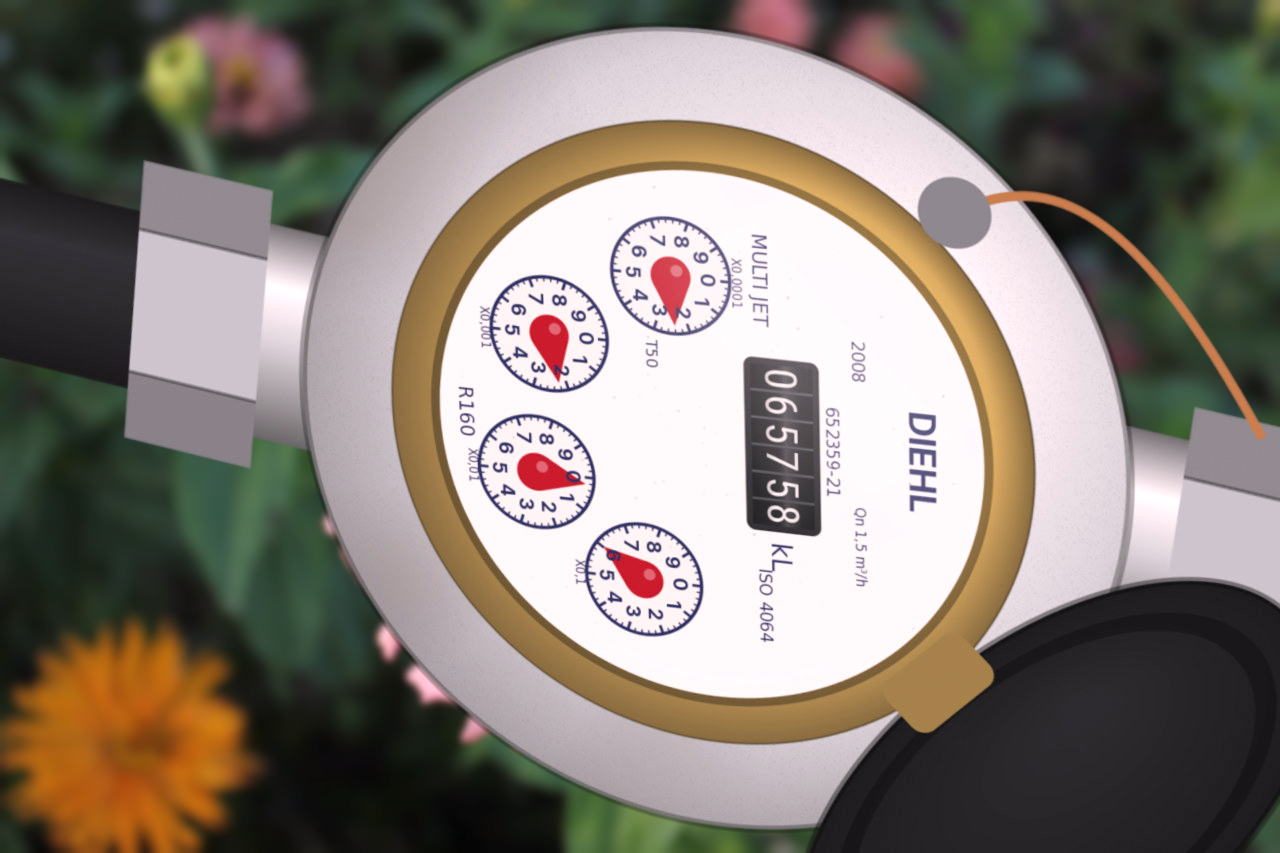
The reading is 65758.6022 kL
